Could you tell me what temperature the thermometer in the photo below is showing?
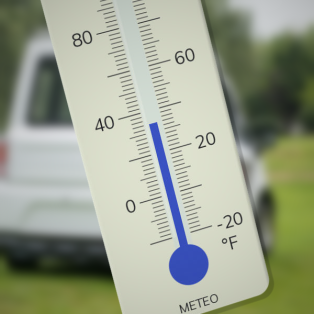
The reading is 34 °F
